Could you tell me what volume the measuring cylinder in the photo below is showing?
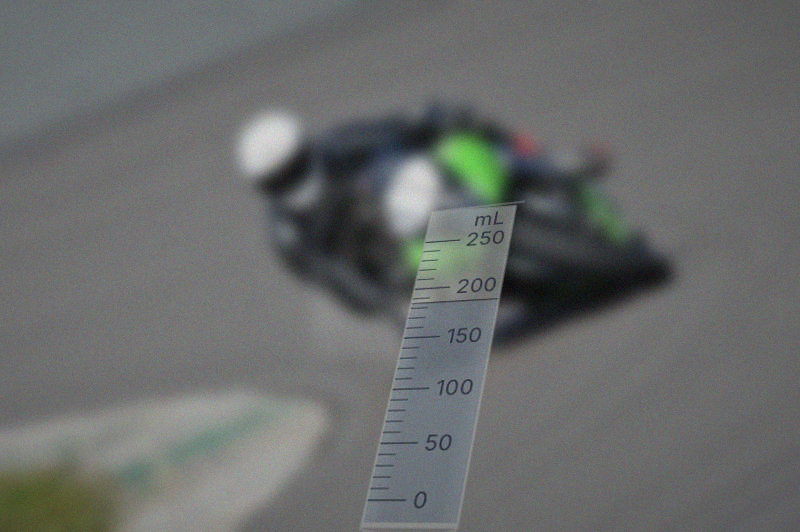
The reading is 185 mL
